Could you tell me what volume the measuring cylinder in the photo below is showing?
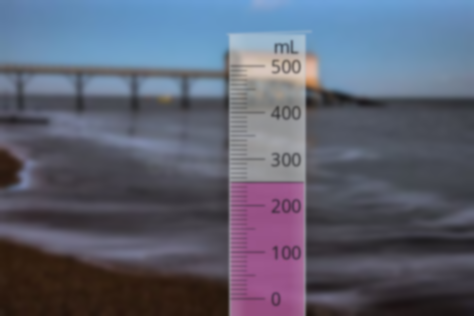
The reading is 250 mL
